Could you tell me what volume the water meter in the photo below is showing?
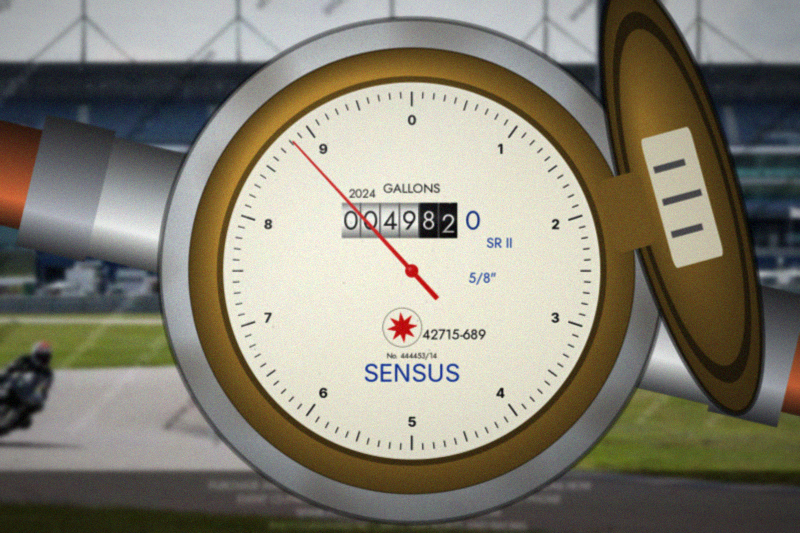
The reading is 49818.8 gal
